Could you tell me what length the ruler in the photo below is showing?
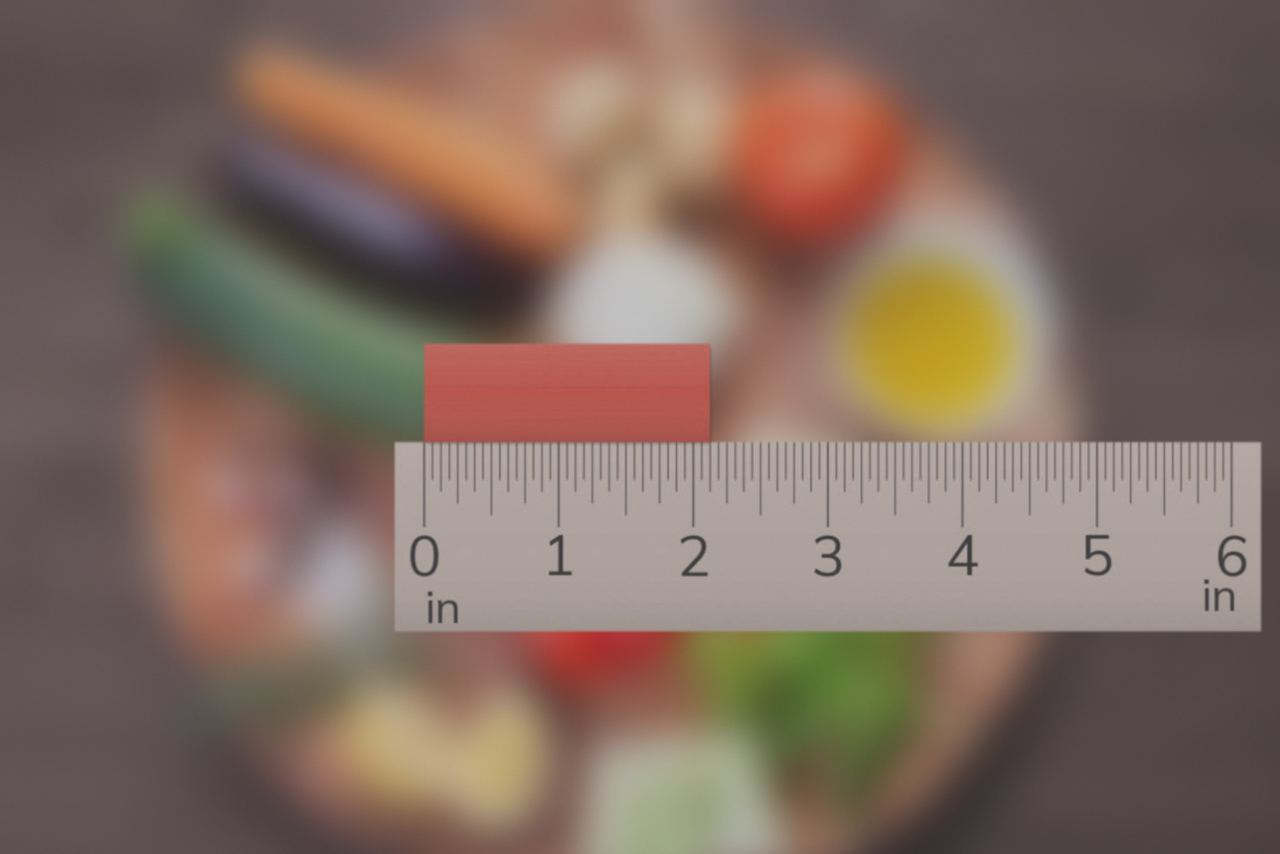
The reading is 2.125 in
